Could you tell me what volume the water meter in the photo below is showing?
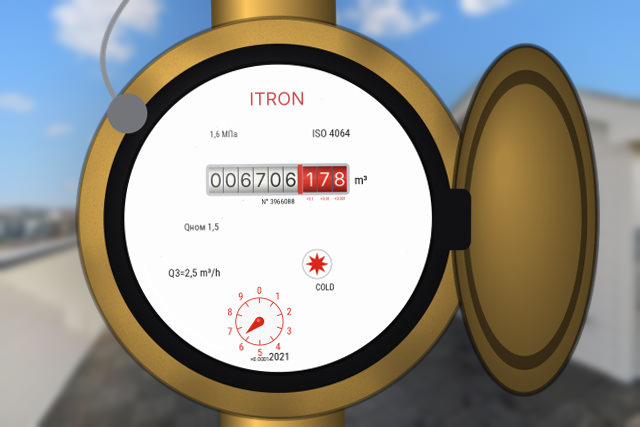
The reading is 6706.1786 m³
